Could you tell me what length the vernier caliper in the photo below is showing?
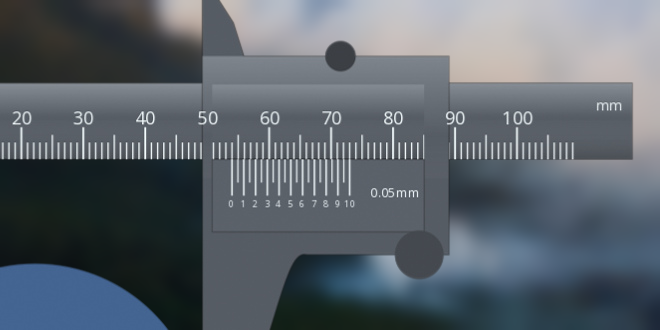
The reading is 54.0 mm
